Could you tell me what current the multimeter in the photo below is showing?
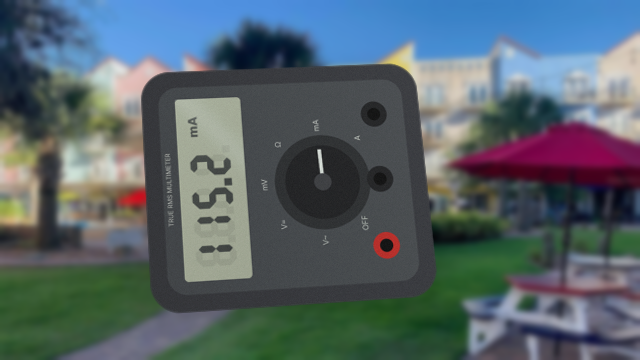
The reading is 115.2 mA
